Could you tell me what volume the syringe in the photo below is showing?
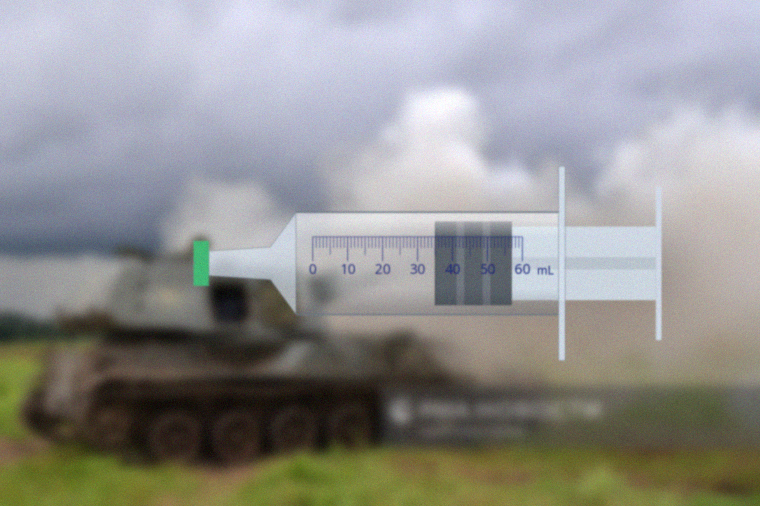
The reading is 35 mL
